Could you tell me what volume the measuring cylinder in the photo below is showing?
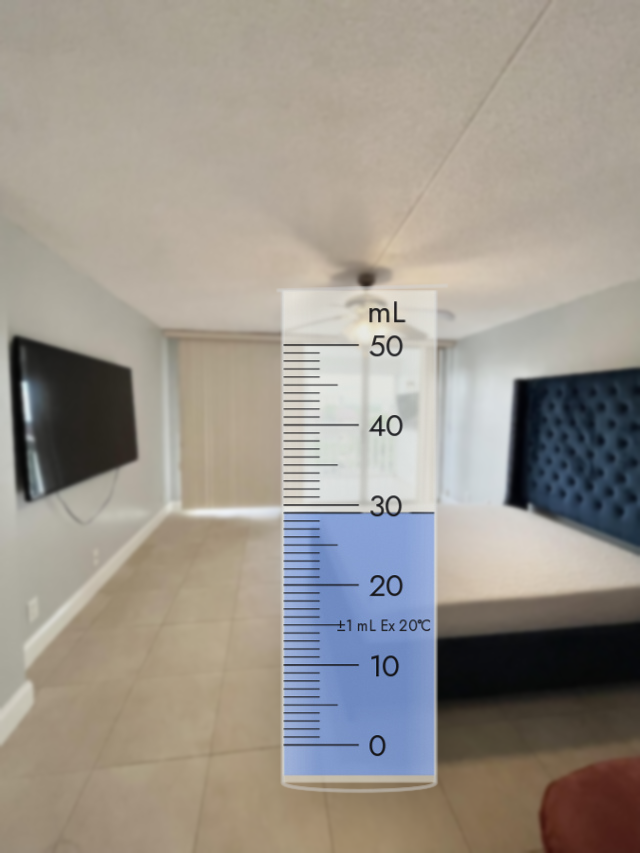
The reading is 29 mL
